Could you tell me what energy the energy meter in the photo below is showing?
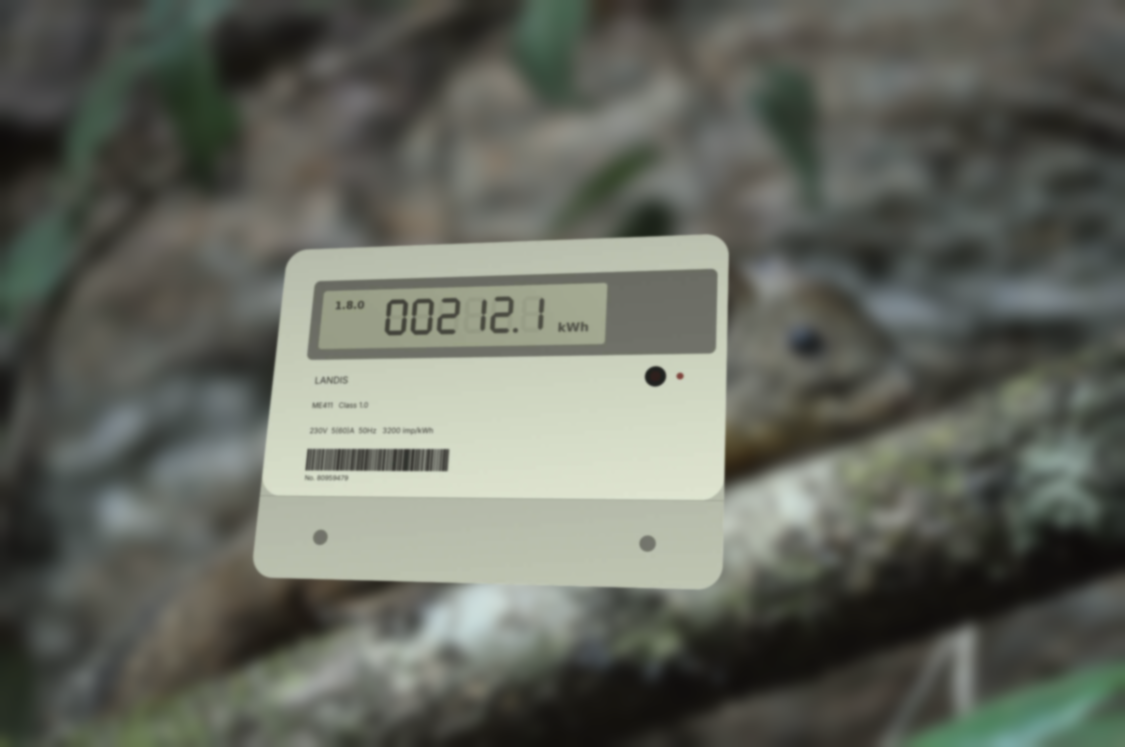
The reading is 212.1 kWh
